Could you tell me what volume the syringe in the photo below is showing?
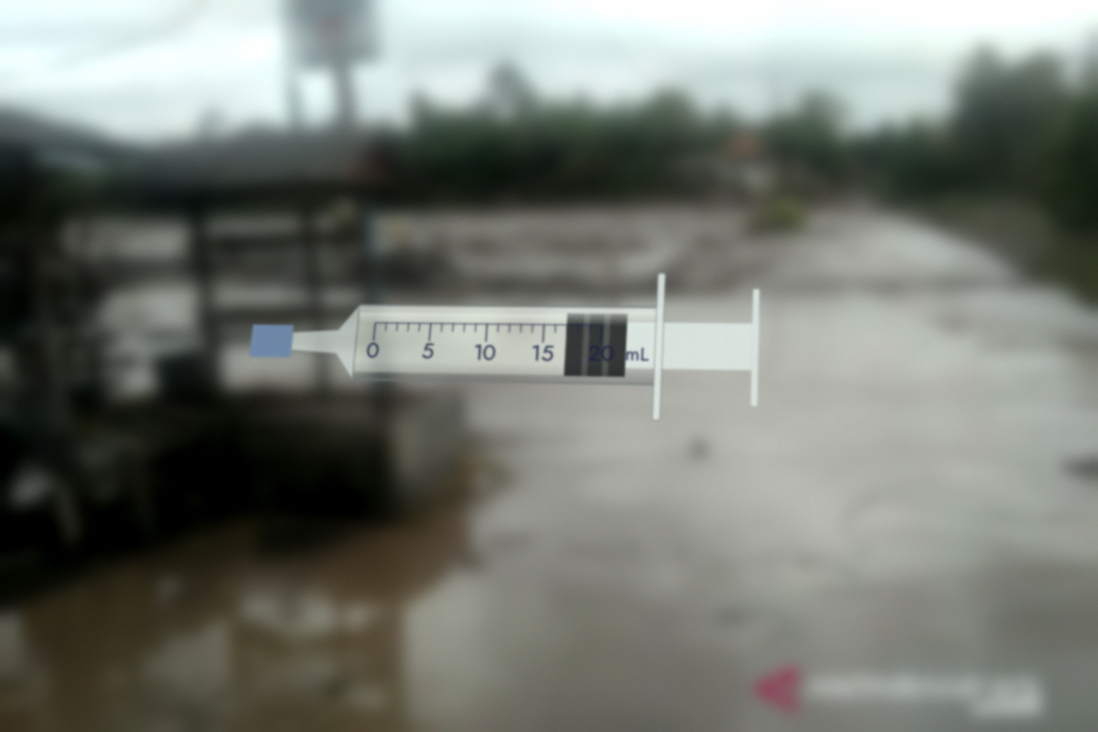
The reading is 17 mL
